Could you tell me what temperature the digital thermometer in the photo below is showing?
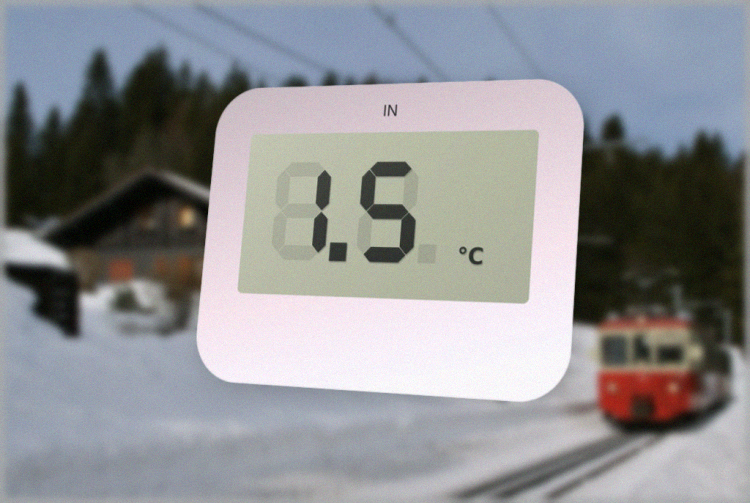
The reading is 1.5 °C
